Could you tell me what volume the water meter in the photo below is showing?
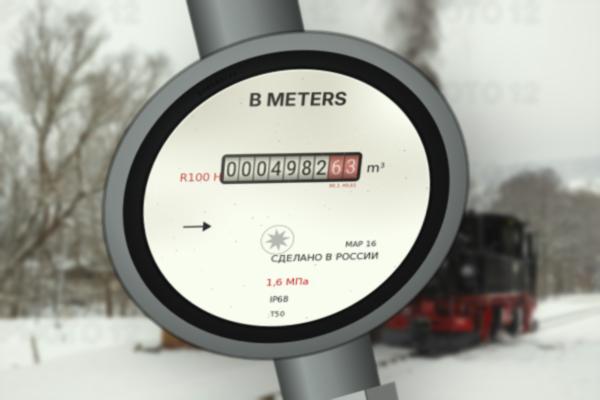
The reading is 4982.63 m³
